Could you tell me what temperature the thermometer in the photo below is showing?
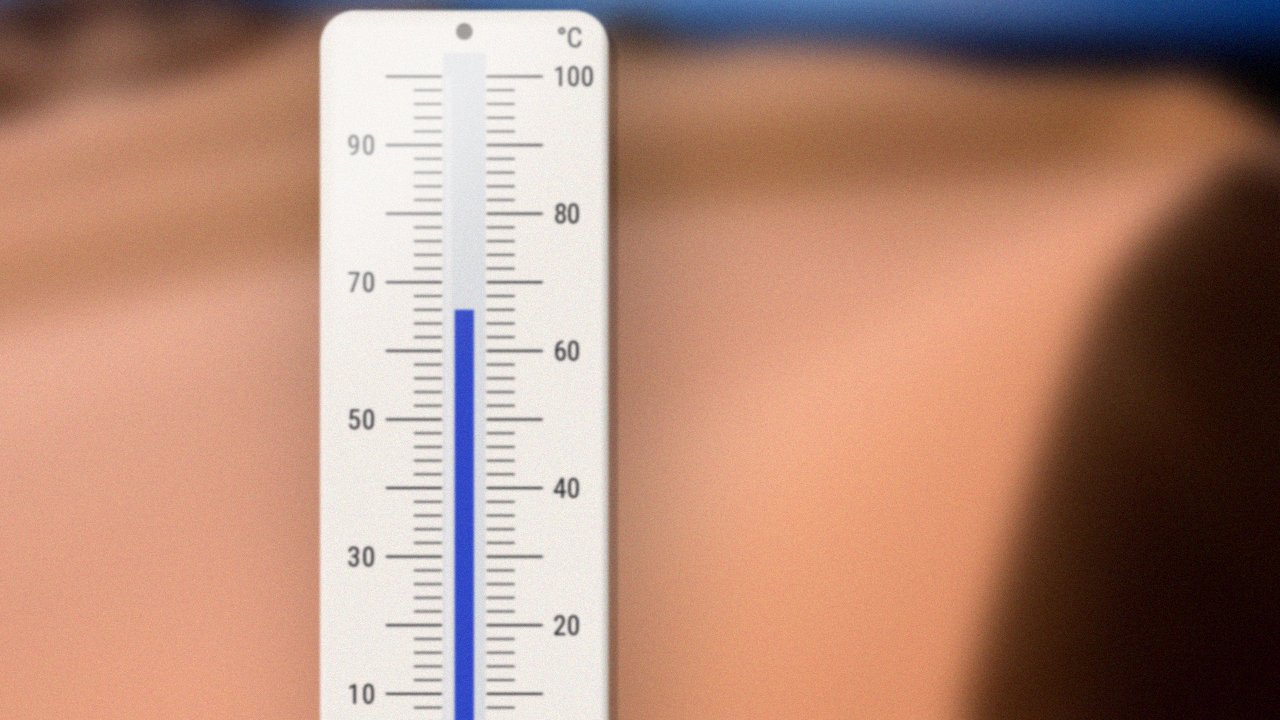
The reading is 66 °C
